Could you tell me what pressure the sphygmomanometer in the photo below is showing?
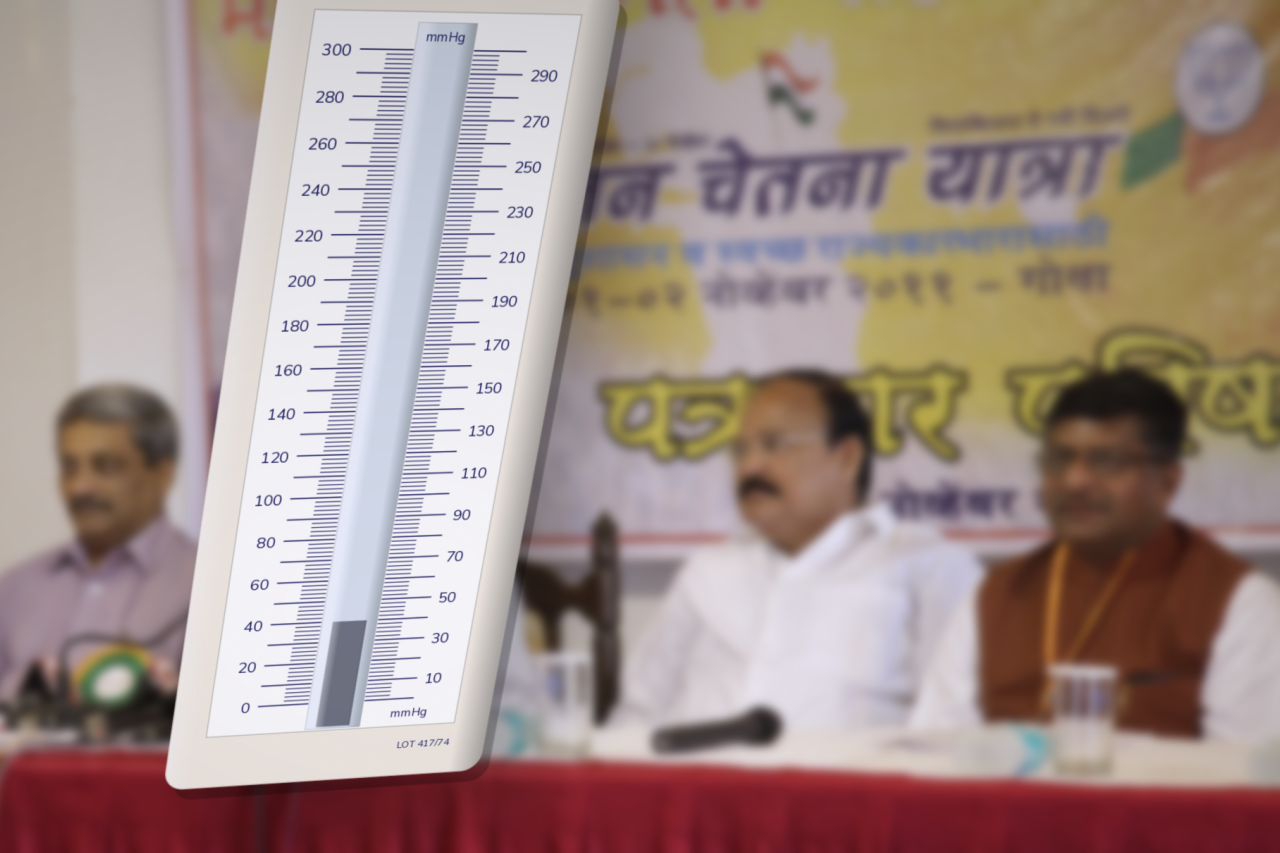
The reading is 40 mmHg
